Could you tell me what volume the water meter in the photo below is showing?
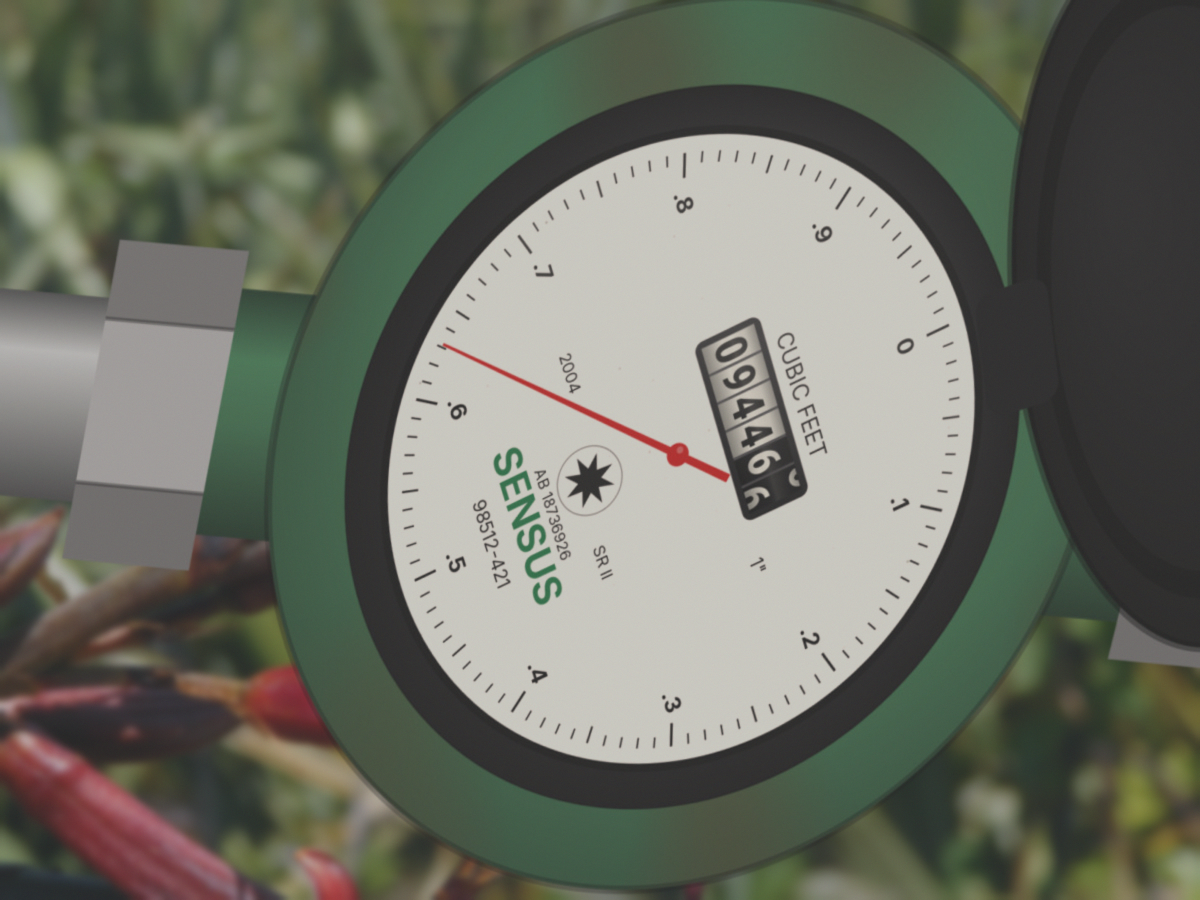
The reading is 94465.63 ft³
